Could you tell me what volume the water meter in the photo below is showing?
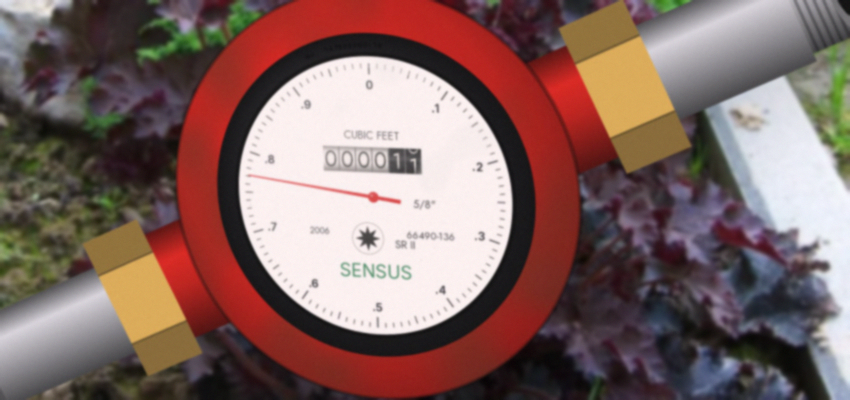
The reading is 10.77 ft³
